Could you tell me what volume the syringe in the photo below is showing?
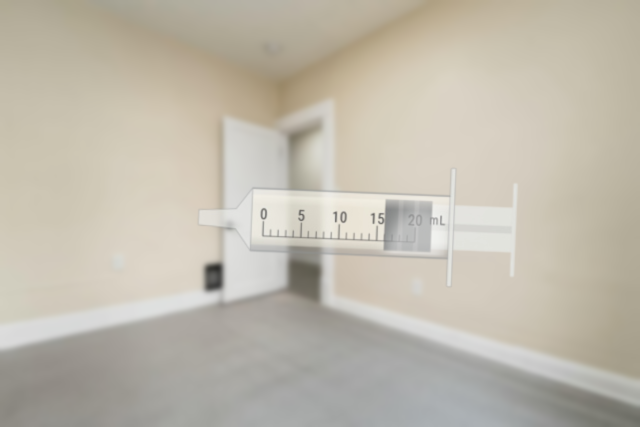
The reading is 16 mL
